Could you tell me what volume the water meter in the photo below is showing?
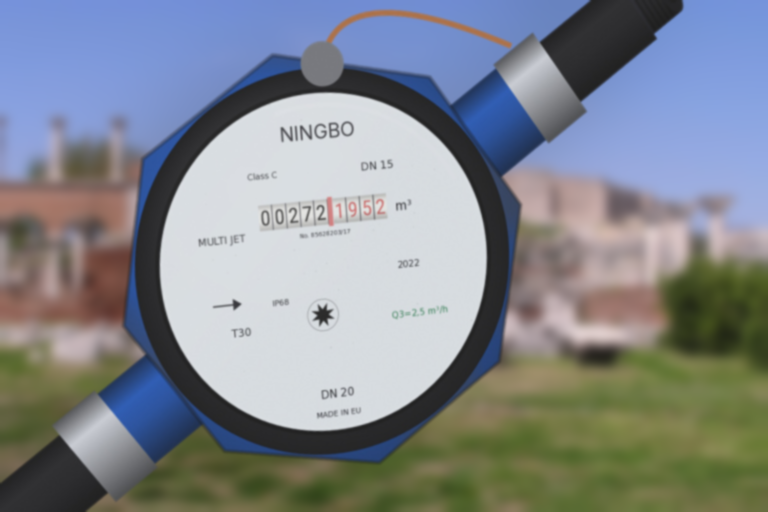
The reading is 272.1952 m³
